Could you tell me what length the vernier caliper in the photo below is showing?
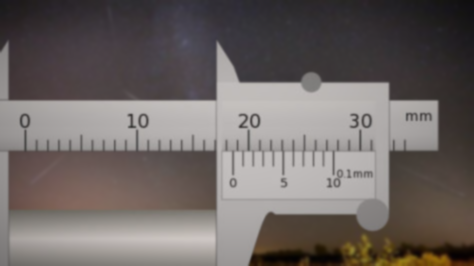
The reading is 18.6 mm
